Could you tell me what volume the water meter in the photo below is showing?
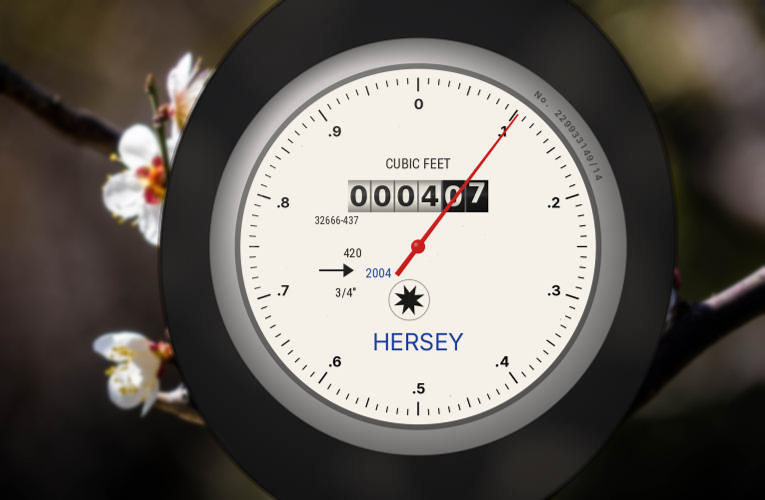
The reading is 407.10 ft³
